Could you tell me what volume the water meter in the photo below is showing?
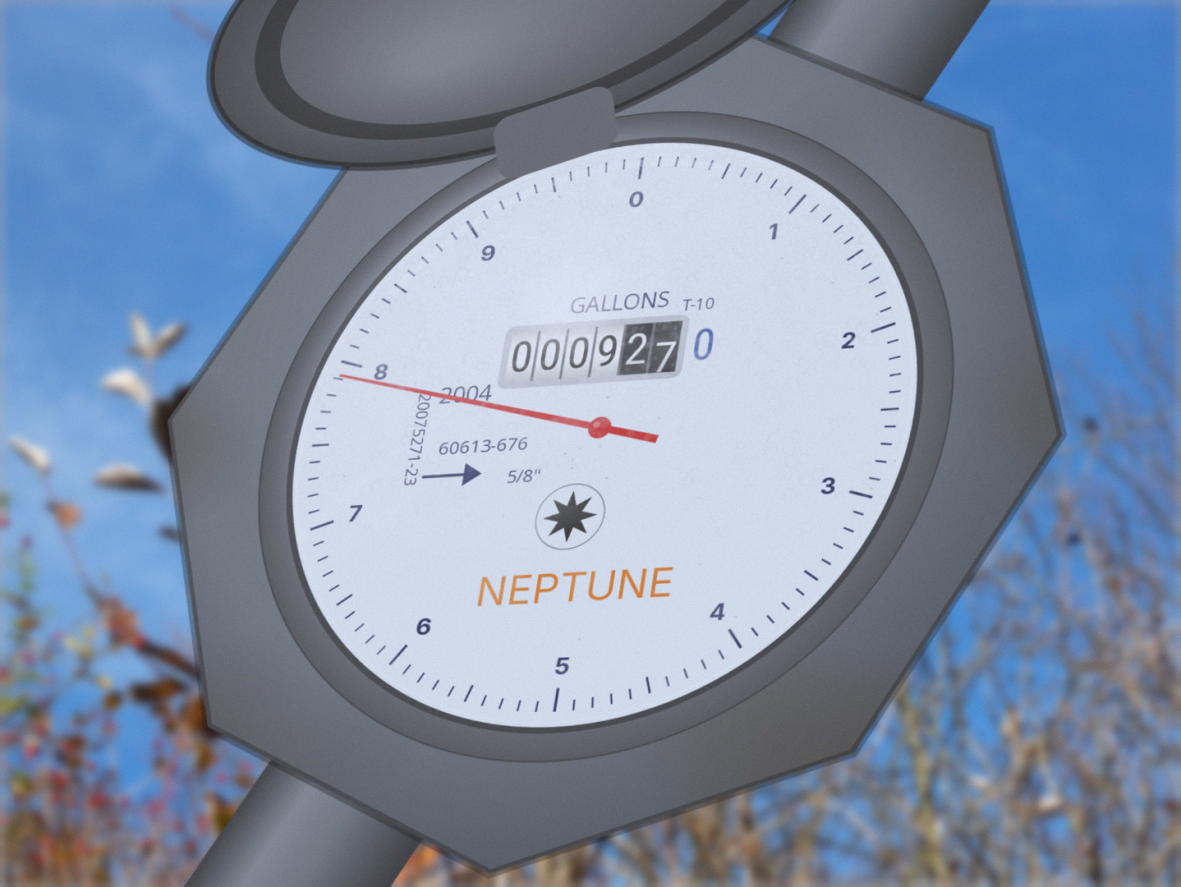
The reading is 9267.9 gal
